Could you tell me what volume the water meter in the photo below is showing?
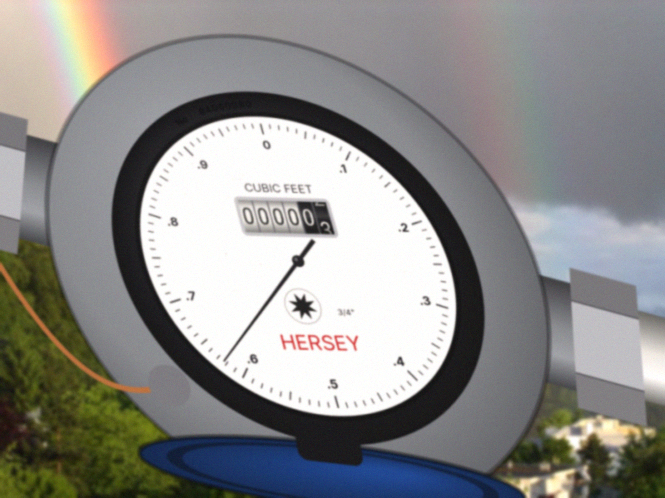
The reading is 2.62 ft³
